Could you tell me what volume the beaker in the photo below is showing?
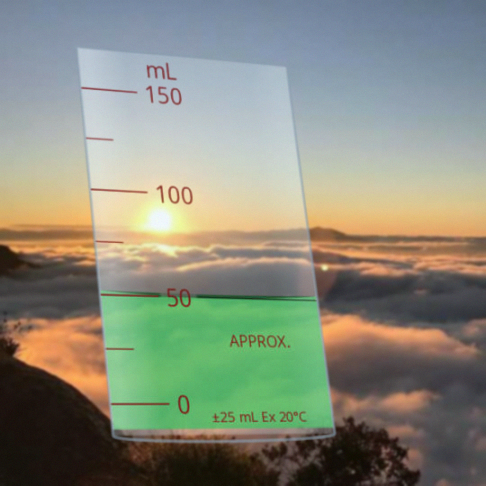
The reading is 50 mL
